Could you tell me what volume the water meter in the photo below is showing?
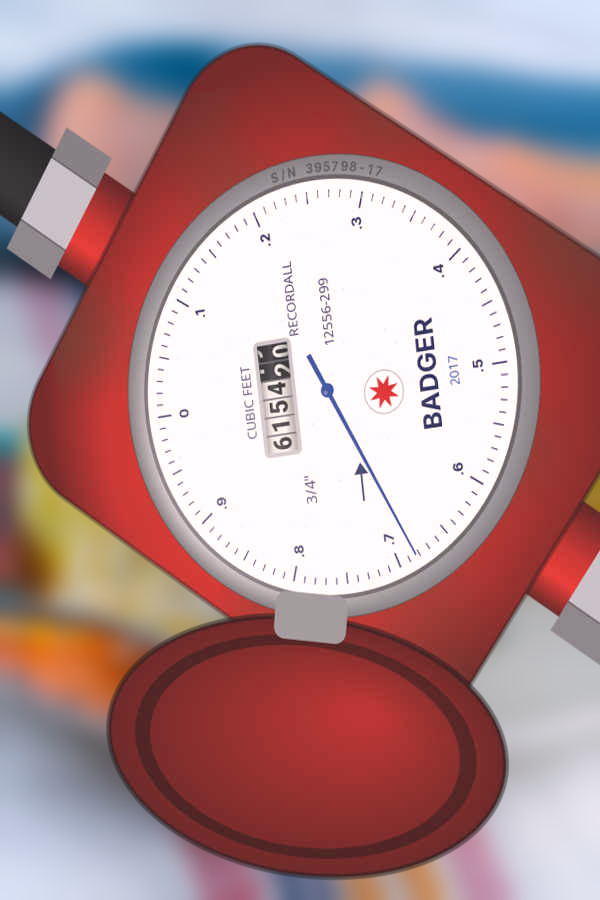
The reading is 615419.68 ft³
